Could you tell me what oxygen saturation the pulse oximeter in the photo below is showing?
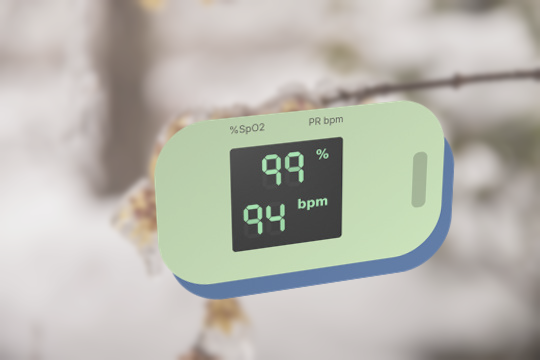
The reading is 99 %
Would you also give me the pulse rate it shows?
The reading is 94 bpm
